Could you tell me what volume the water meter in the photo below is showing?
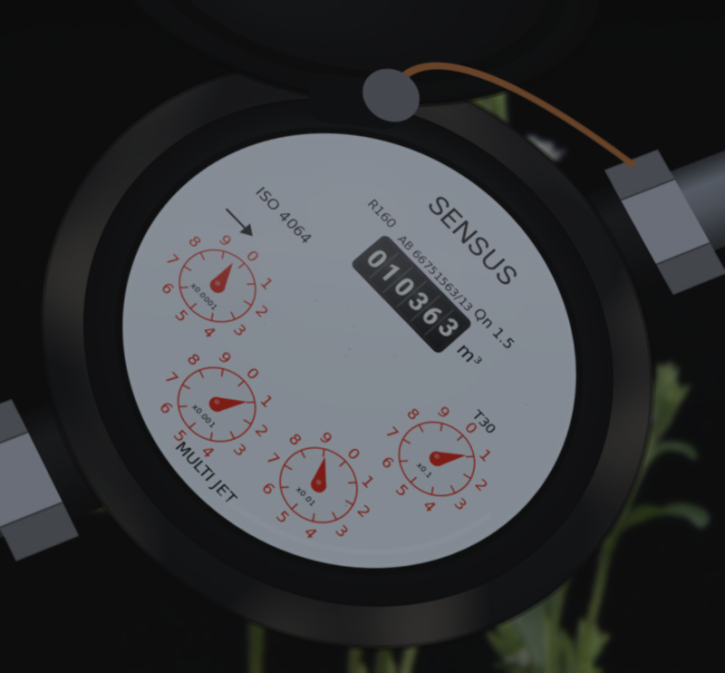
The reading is 10363.0909 m³
